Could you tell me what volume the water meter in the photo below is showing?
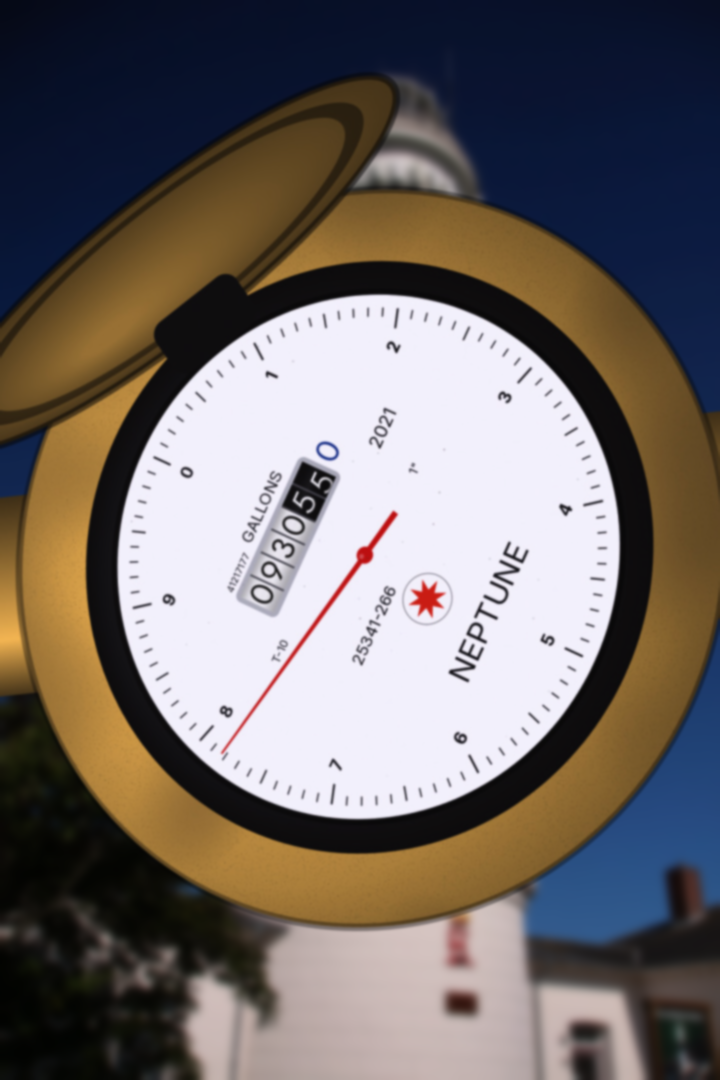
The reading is 930547.8 gal
